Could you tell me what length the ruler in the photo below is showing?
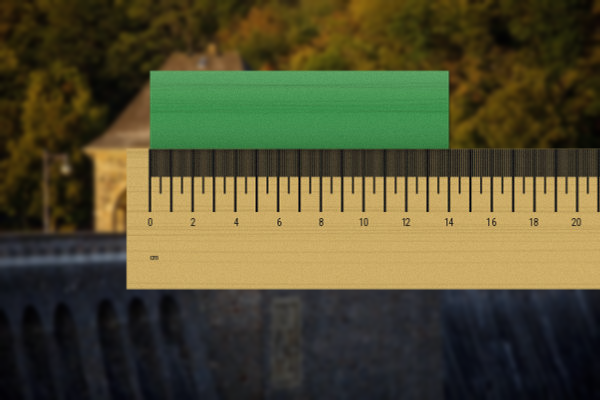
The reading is 14 cm
